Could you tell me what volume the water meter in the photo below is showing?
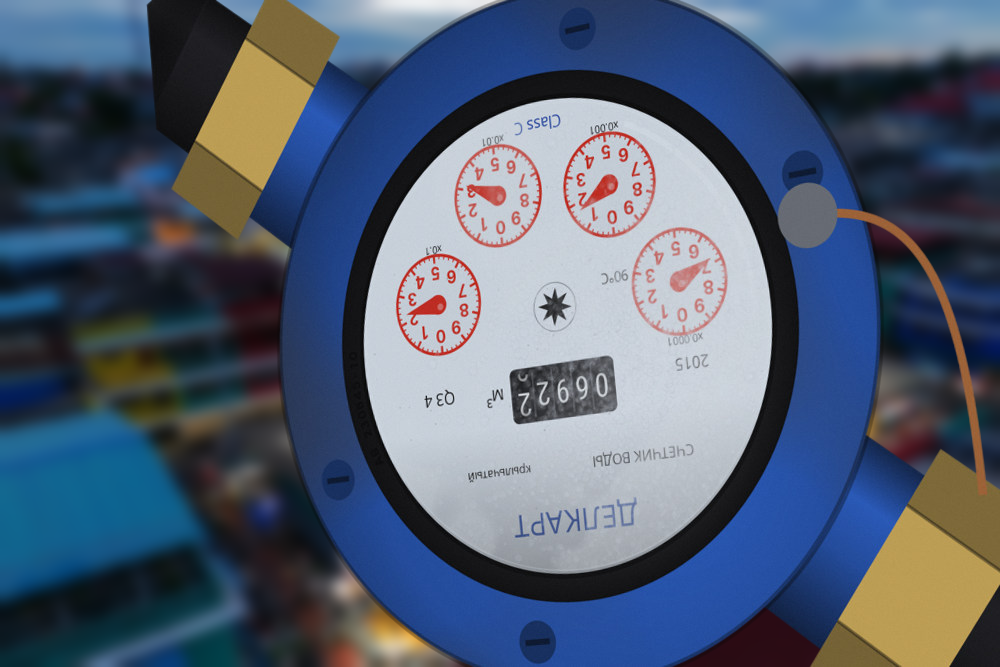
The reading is 6922.2316 m³
